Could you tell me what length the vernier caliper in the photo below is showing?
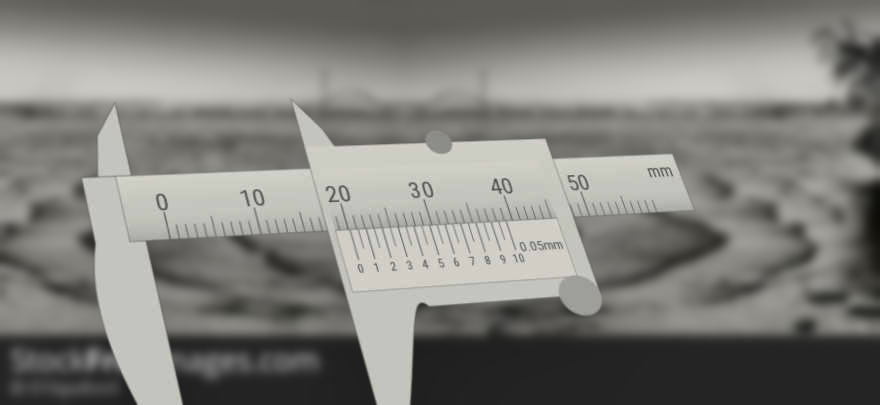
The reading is 20.2 mm
